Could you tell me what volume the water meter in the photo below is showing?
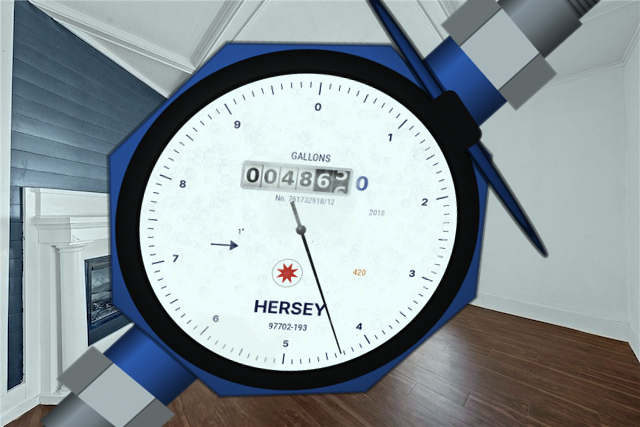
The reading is 48654.3 gal
